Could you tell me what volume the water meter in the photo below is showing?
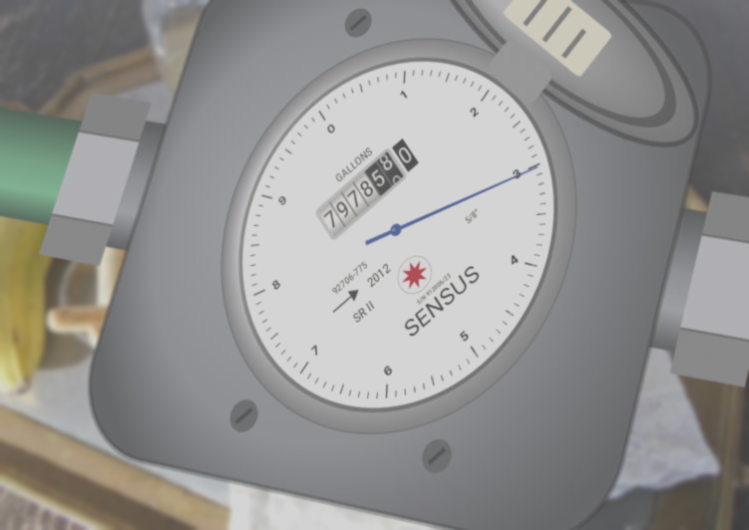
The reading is 7978583.0 gal
